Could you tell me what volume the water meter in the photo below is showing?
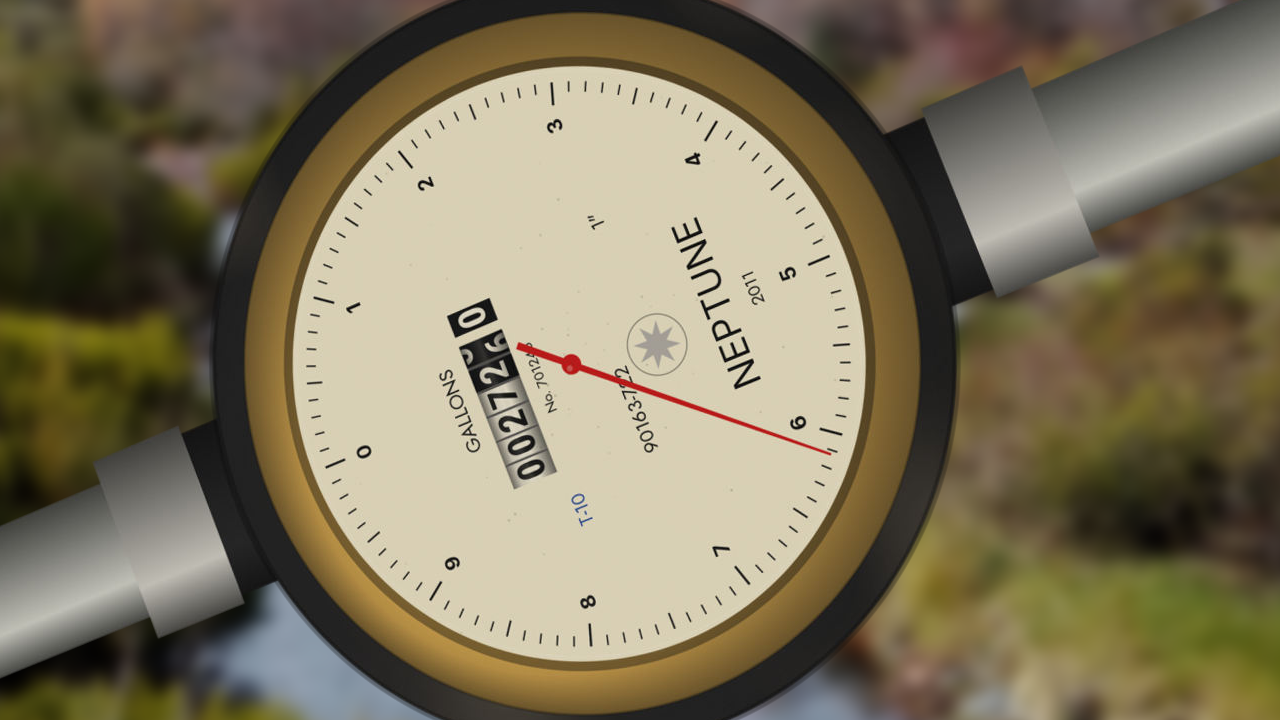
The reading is 27256.1 gal
